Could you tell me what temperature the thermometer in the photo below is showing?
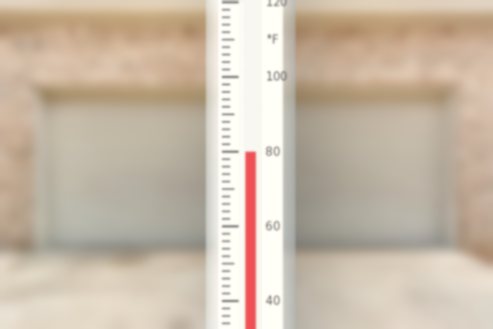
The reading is 80 °F
